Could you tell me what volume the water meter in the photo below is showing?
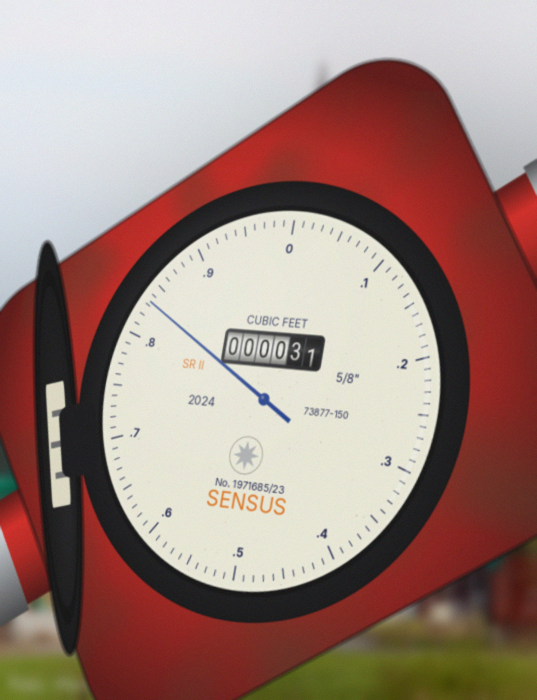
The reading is 30.83 ft³
